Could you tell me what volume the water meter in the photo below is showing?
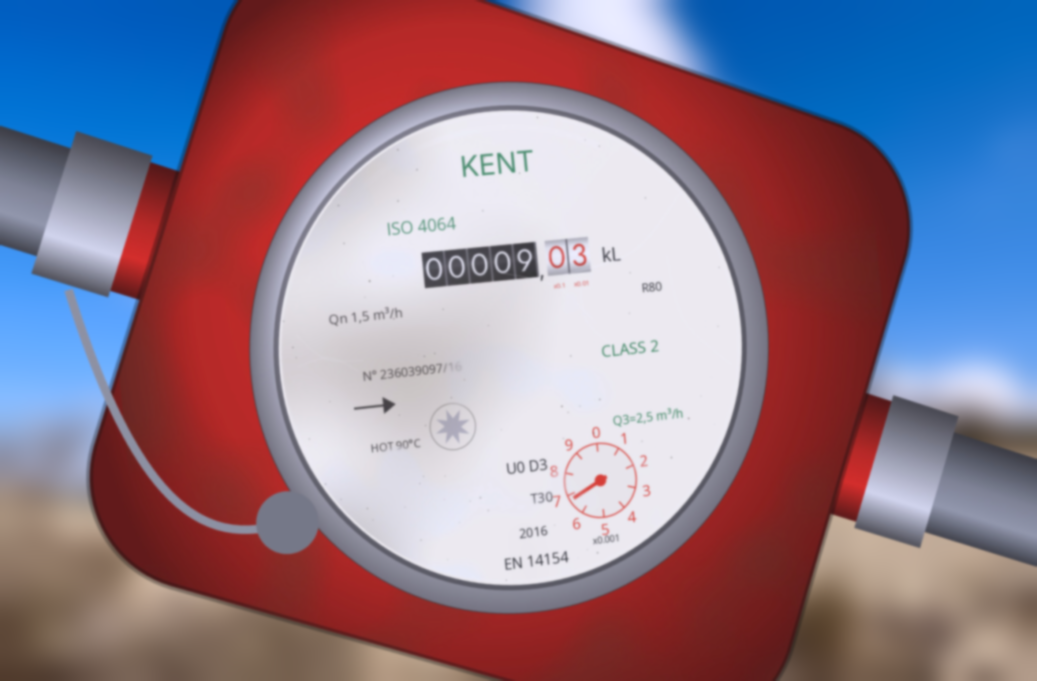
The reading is 9.036 kL
